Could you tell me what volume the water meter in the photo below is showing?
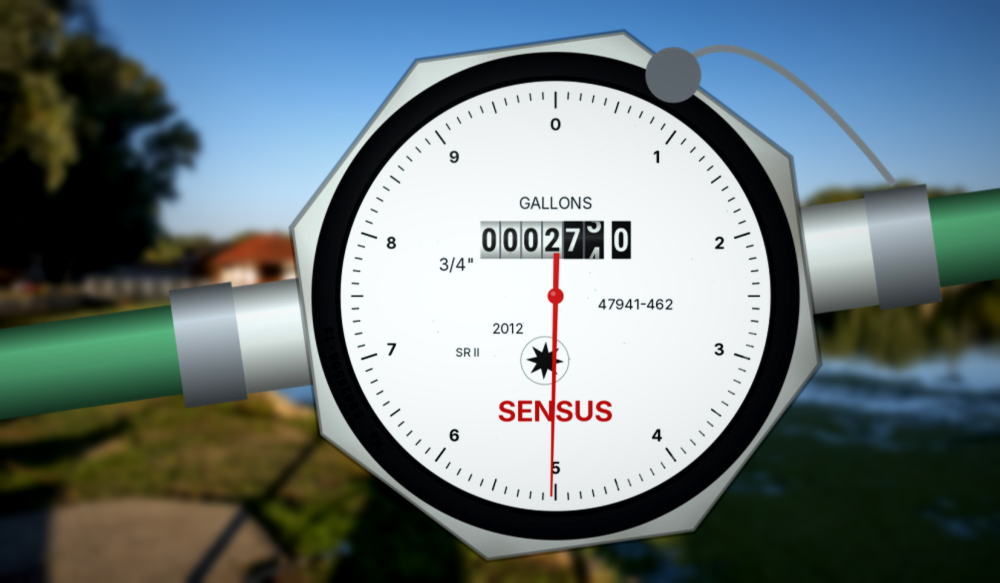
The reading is 2735.0 gal
